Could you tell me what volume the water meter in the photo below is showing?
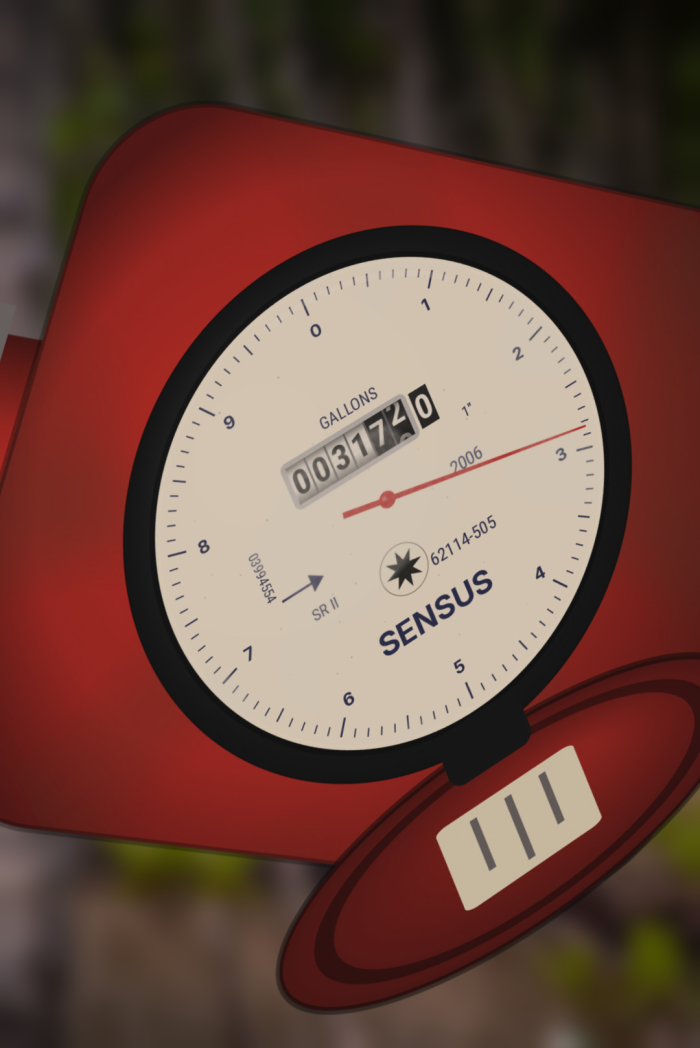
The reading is 31722.8 gal
